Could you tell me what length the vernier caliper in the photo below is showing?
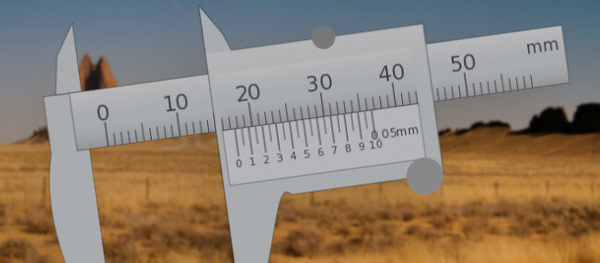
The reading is 17.6 mm
